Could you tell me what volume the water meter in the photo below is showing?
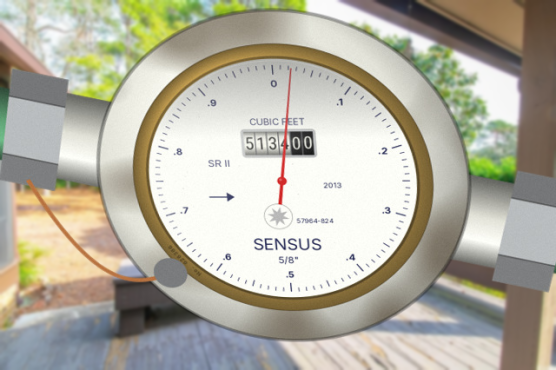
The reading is 513400.02 ft³
